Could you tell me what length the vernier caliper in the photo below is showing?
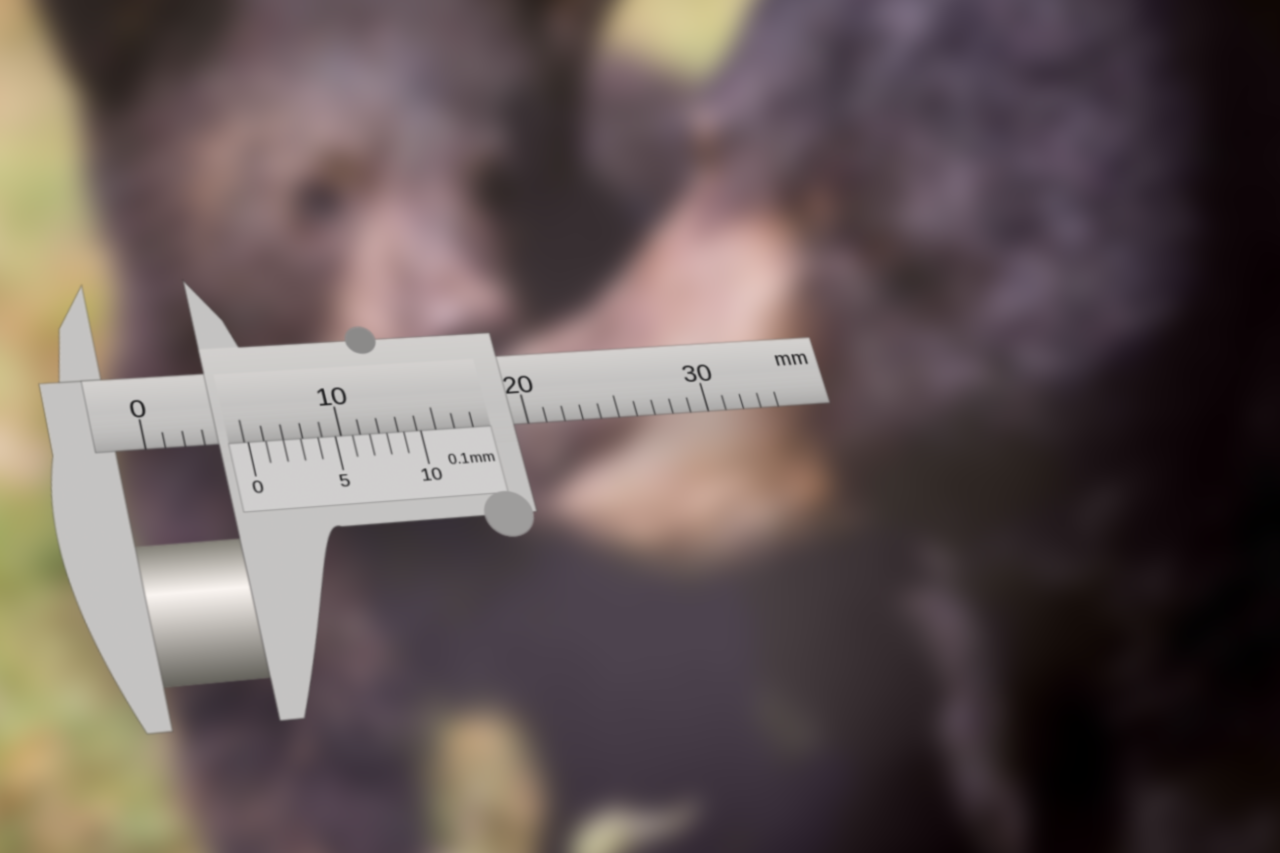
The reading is 5.2 mm
